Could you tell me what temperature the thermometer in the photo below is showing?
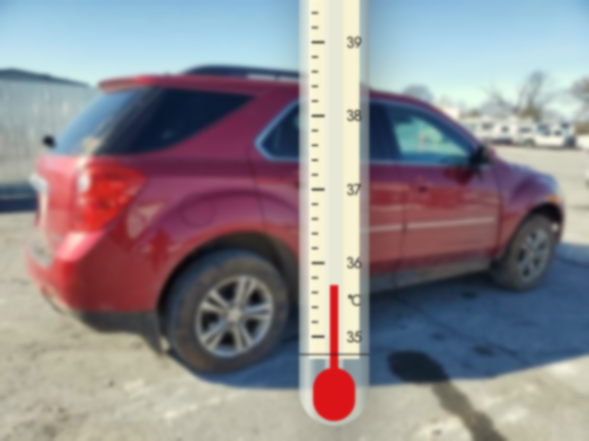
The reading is 35.7 °C
